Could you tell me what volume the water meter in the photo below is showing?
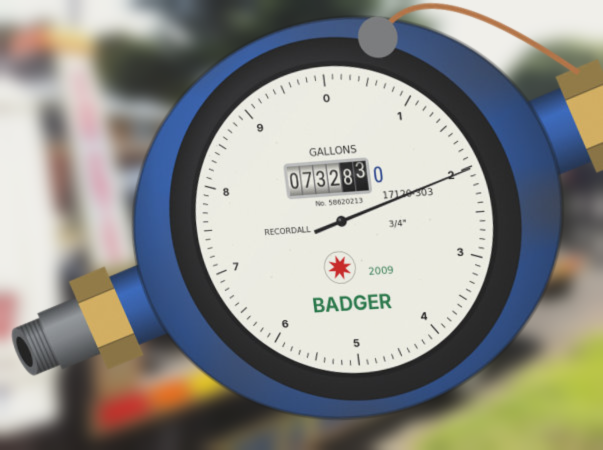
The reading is 732832.0 gal
